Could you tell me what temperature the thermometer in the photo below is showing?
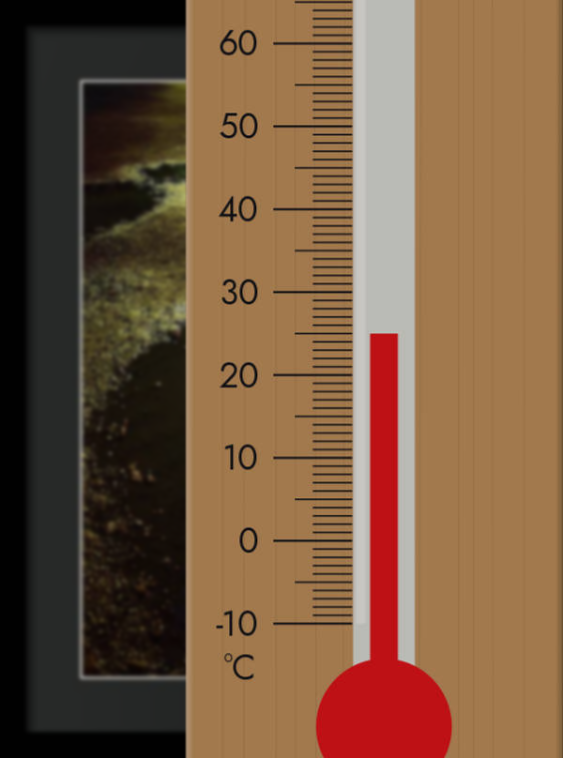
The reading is 25 °C
